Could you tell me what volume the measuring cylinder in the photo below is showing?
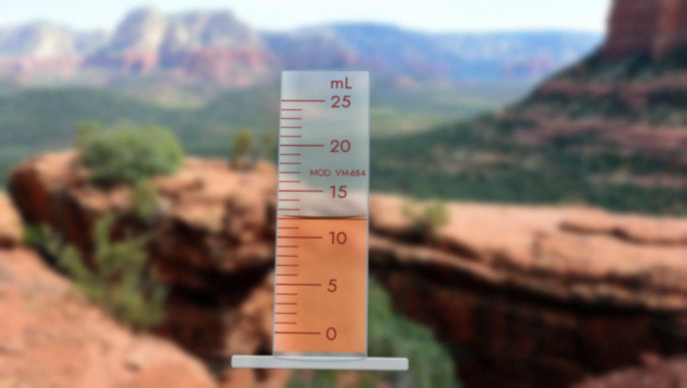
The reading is 12 mL
